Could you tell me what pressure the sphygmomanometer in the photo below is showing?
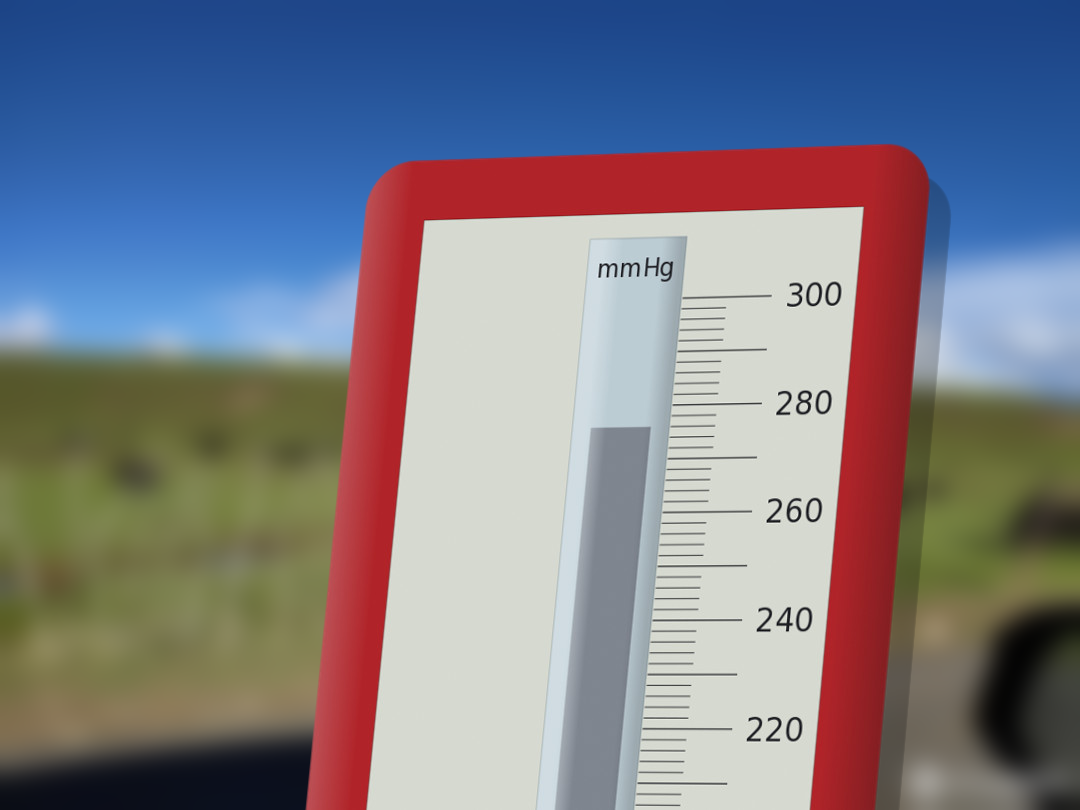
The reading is 276 mmHg
